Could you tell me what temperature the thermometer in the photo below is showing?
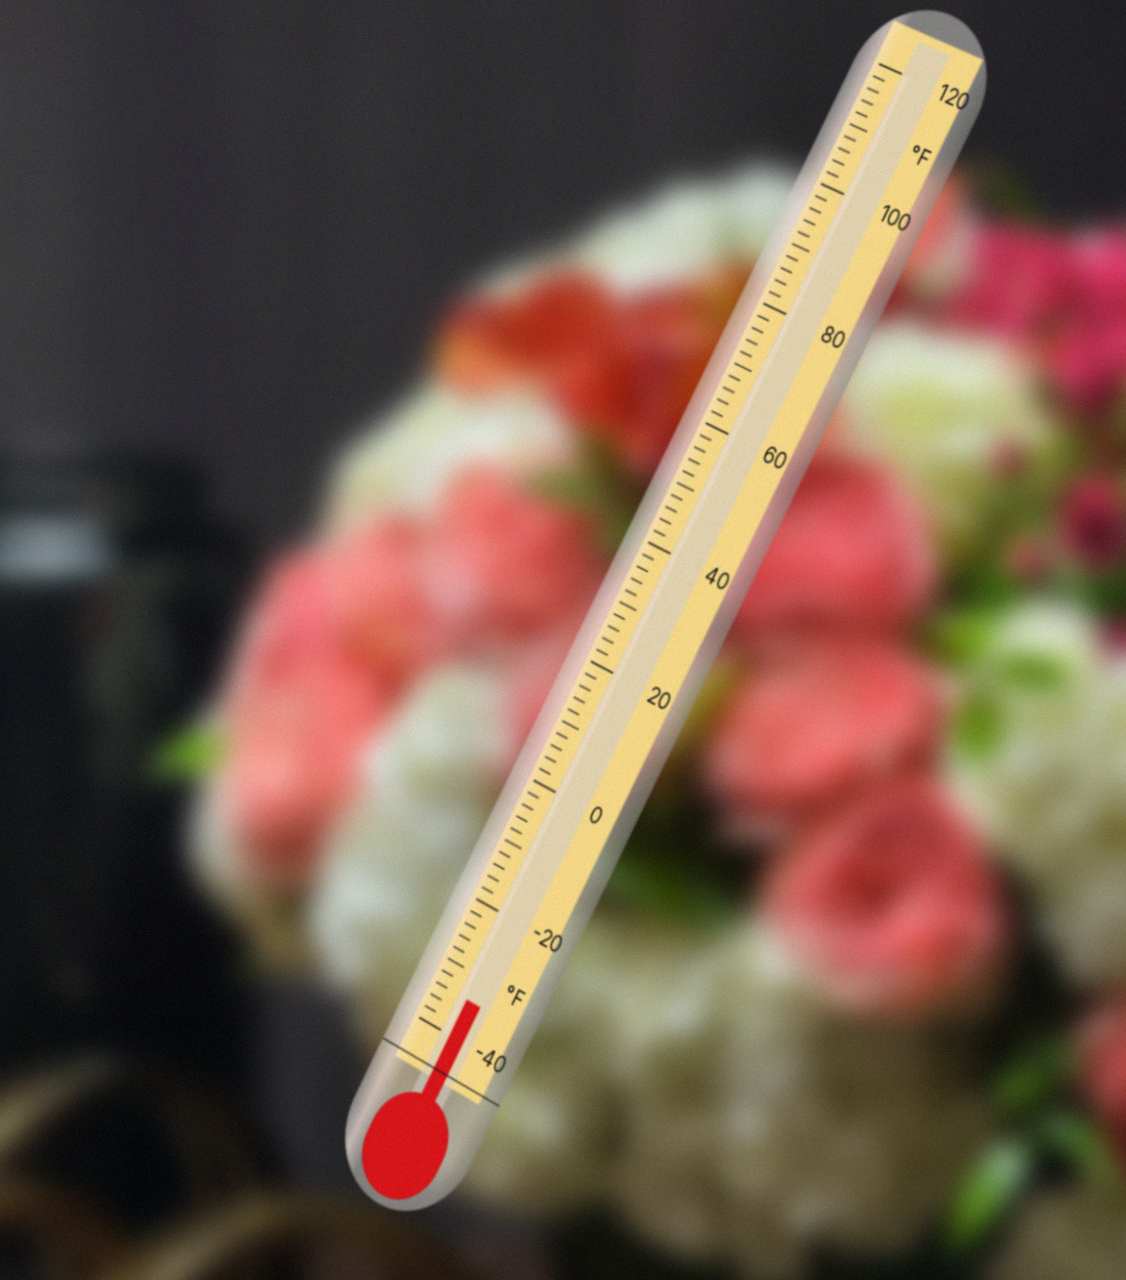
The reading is -34 °F
